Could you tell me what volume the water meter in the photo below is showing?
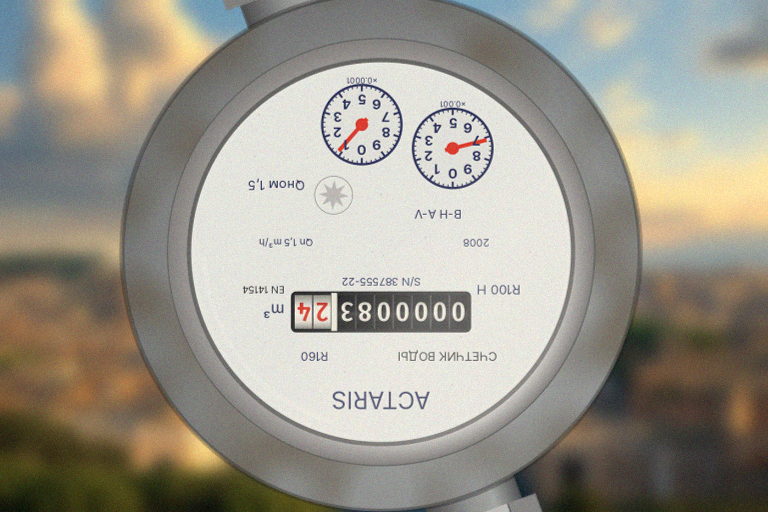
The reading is 83.2471 m³
